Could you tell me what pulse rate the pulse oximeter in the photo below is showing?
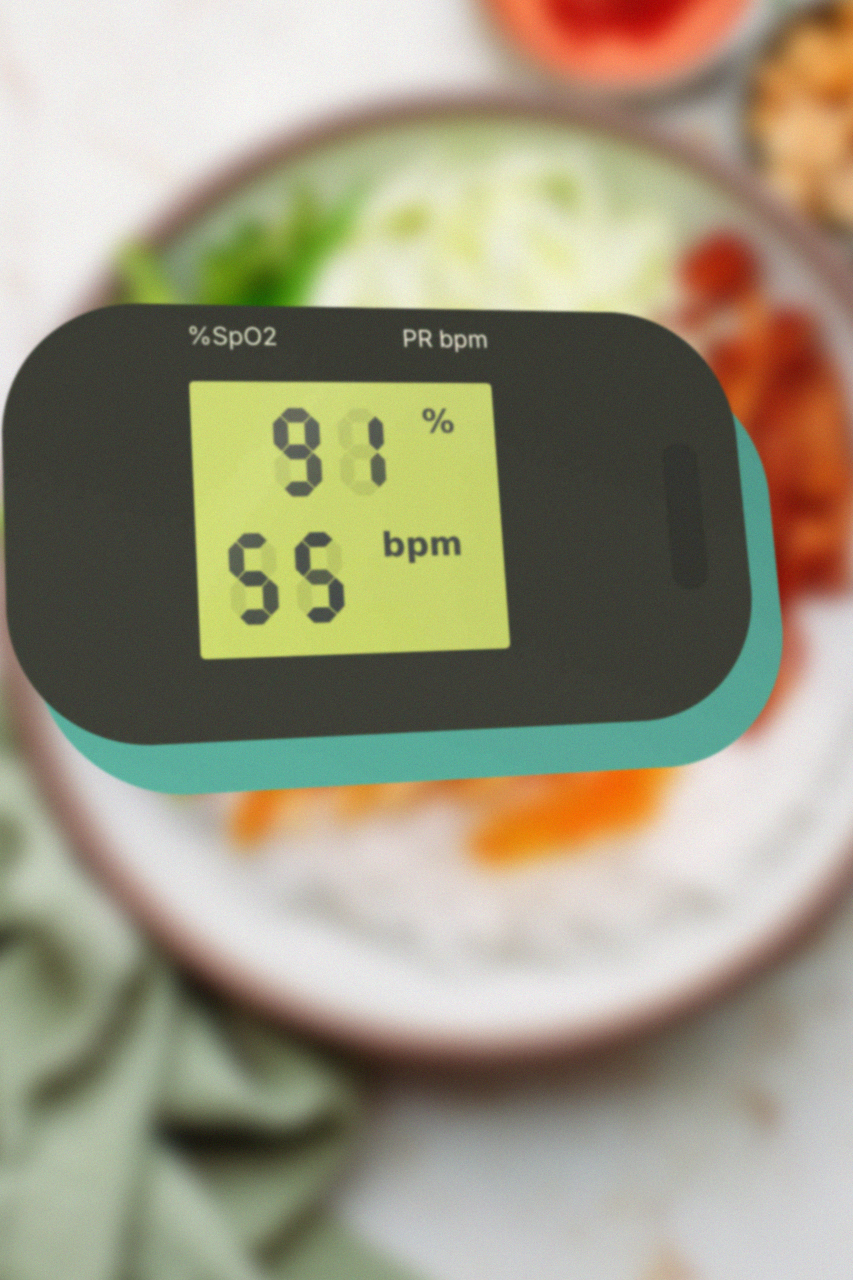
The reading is 55 bpm
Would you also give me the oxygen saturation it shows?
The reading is 91 %
